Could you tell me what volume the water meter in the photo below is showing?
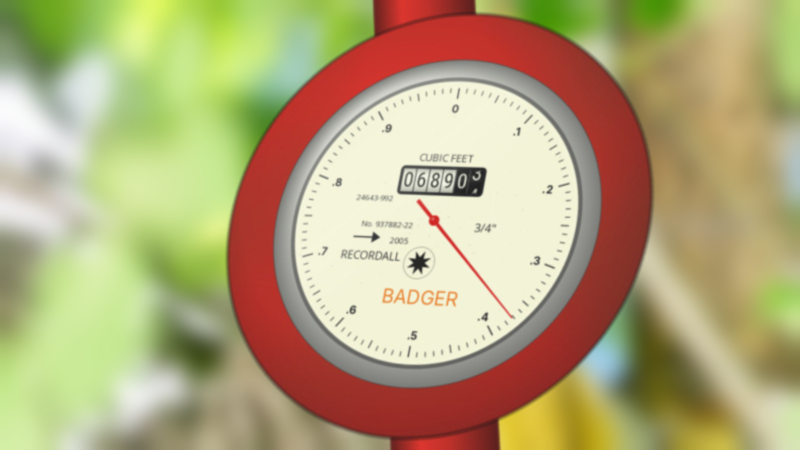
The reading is 68903.37 ft³
